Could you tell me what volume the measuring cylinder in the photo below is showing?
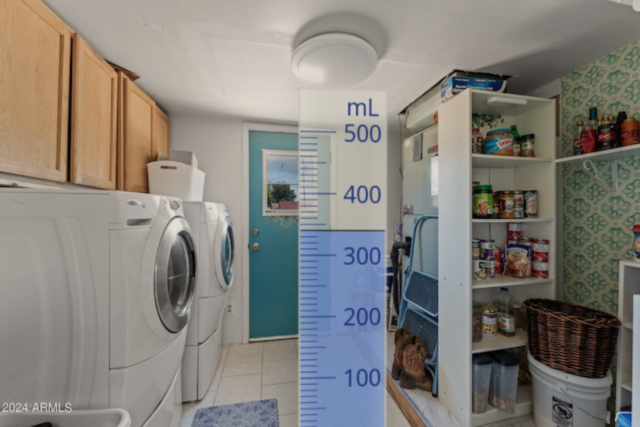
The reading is 340 mL
